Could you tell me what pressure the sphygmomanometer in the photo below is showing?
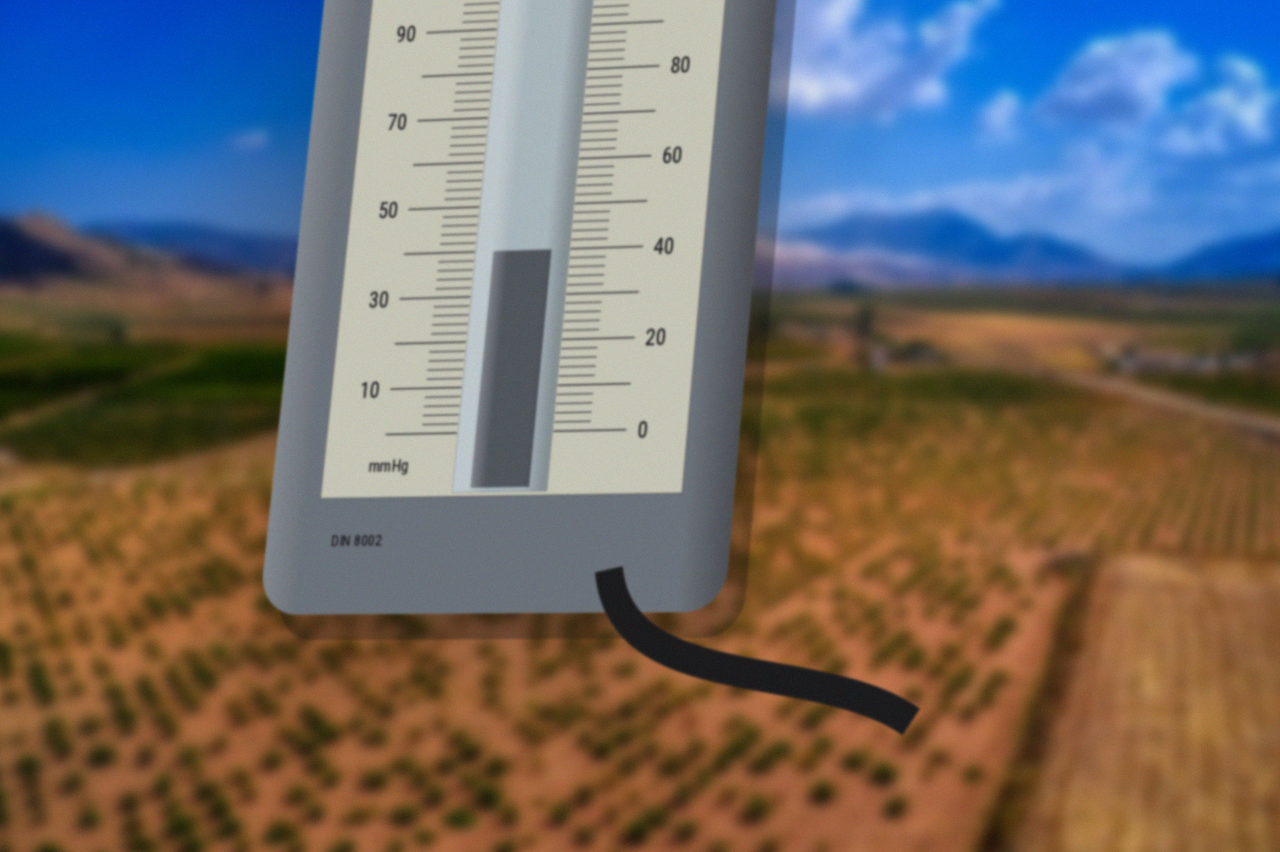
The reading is 40 mmHg
